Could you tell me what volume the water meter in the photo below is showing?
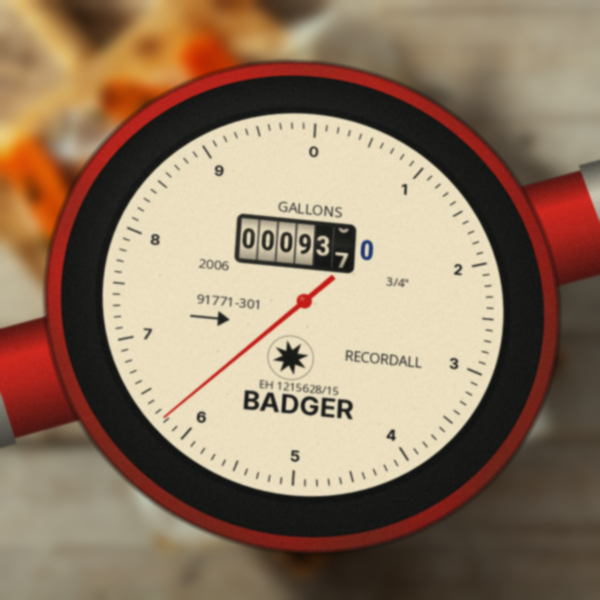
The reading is 9366.2 gal
